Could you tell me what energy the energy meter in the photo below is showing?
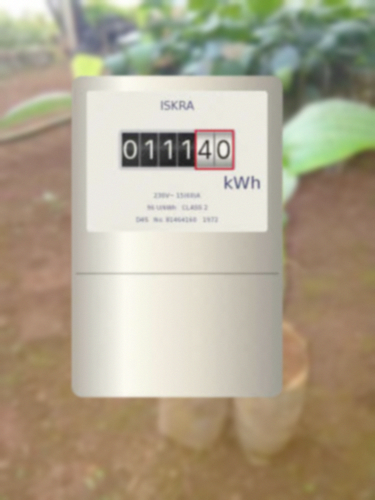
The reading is 111.40 kWh
